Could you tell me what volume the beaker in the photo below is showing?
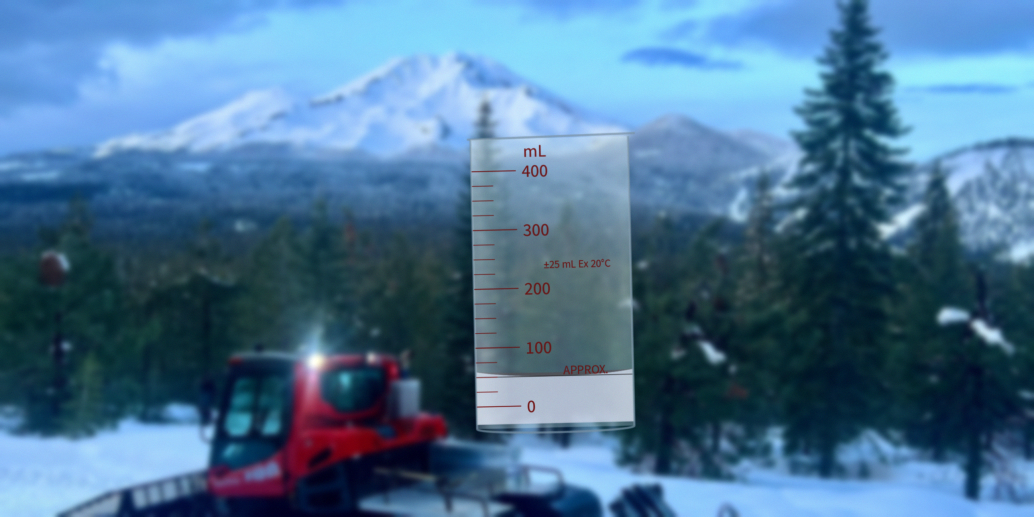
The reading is 50 mL
